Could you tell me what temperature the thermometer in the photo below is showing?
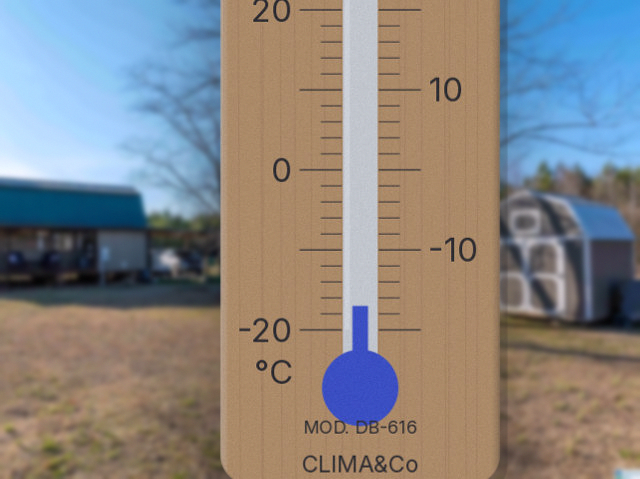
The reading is -17 °C
